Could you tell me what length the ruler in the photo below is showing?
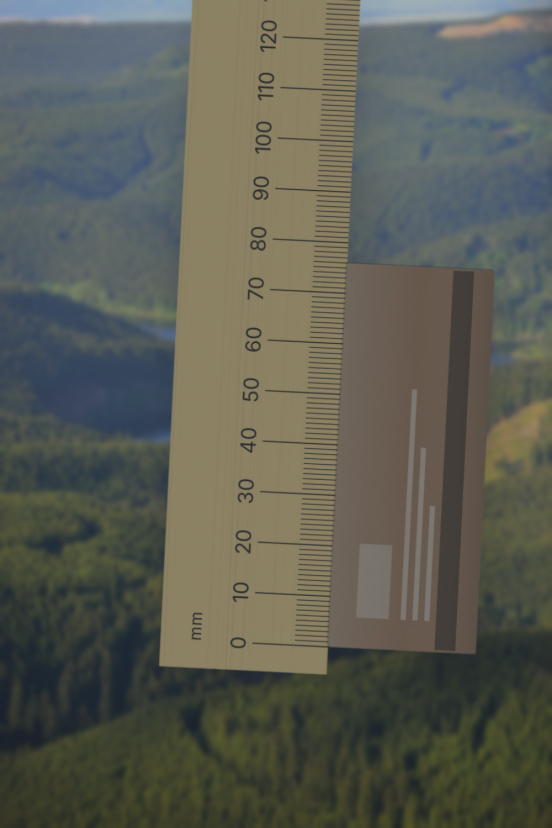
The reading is 76 mm
